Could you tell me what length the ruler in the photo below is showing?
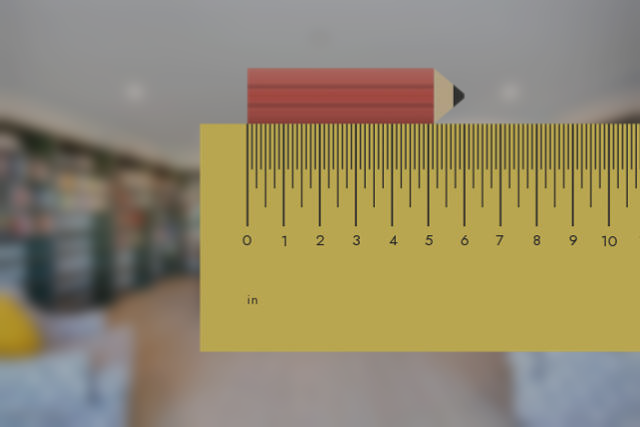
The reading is 6 in
